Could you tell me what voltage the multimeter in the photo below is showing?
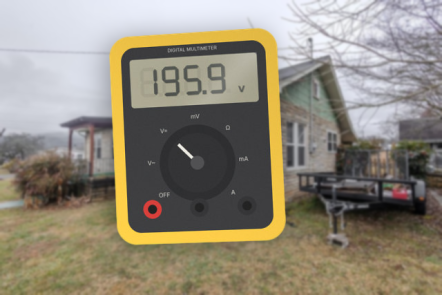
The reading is 195.9 V
